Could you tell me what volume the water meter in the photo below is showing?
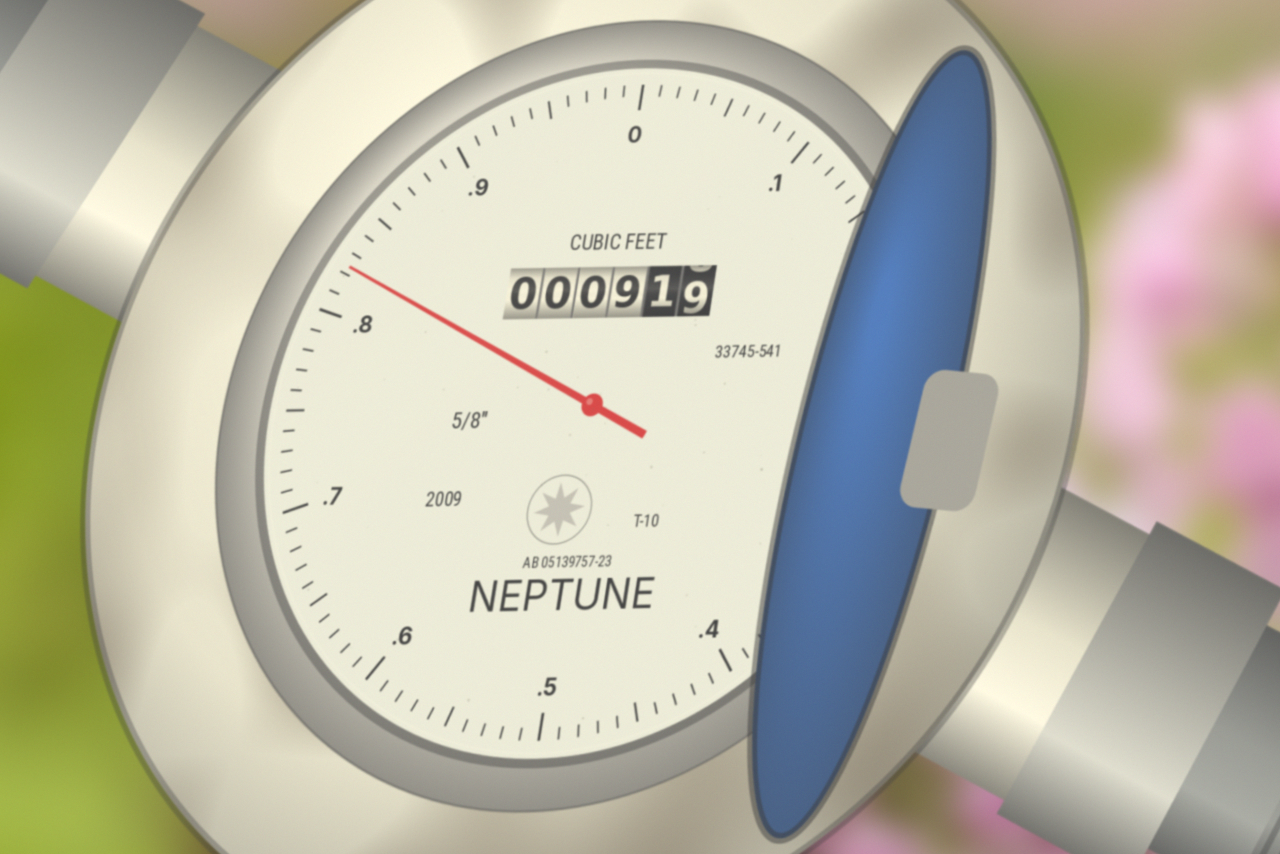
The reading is 918.82 ft³
